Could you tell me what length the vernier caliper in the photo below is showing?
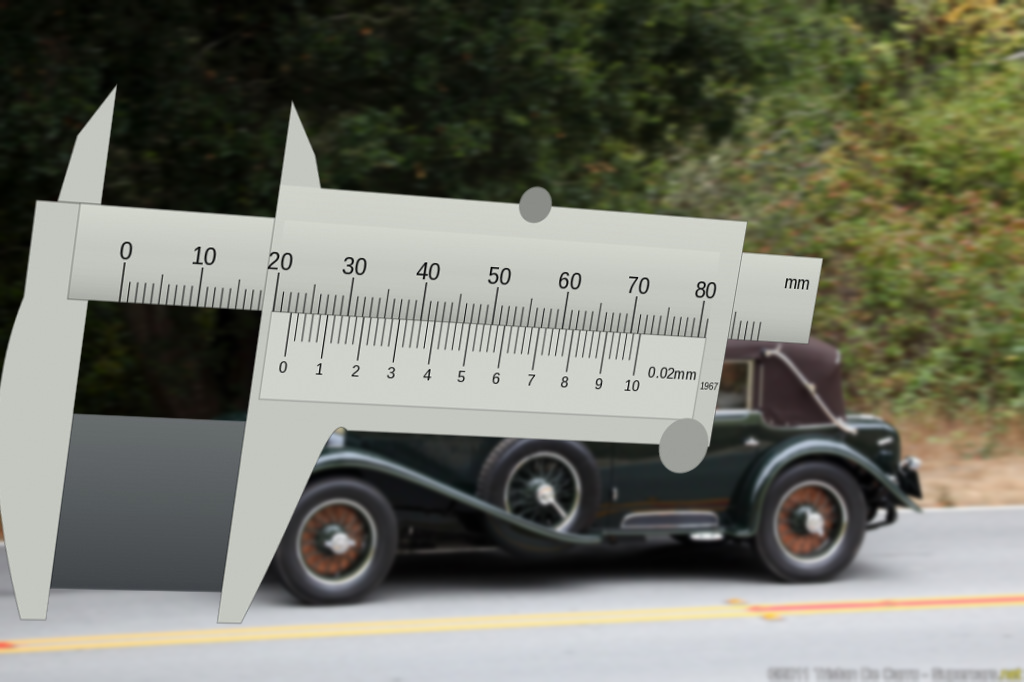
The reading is 22.4 mm
